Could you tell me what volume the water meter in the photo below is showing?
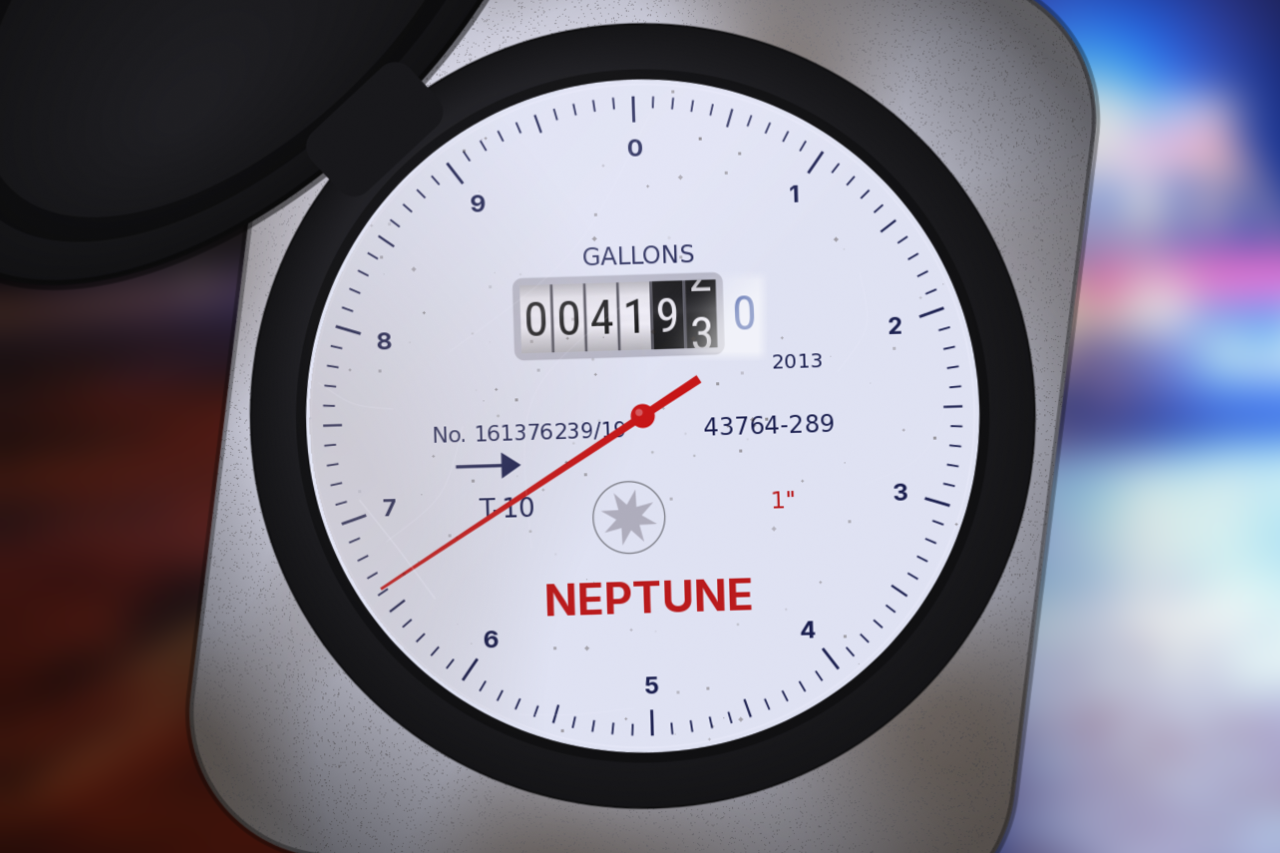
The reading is 41926.6 gal
